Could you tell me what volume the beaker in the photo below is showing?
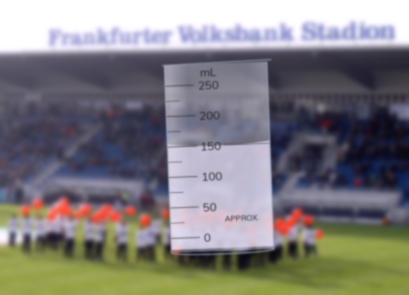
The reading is 150 mL
